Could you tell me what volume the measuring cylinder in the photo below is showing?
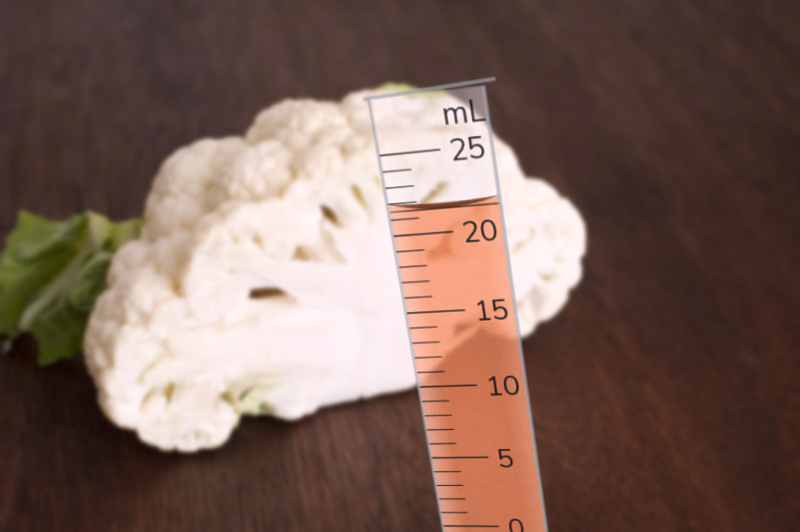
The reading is 21.5 mL
